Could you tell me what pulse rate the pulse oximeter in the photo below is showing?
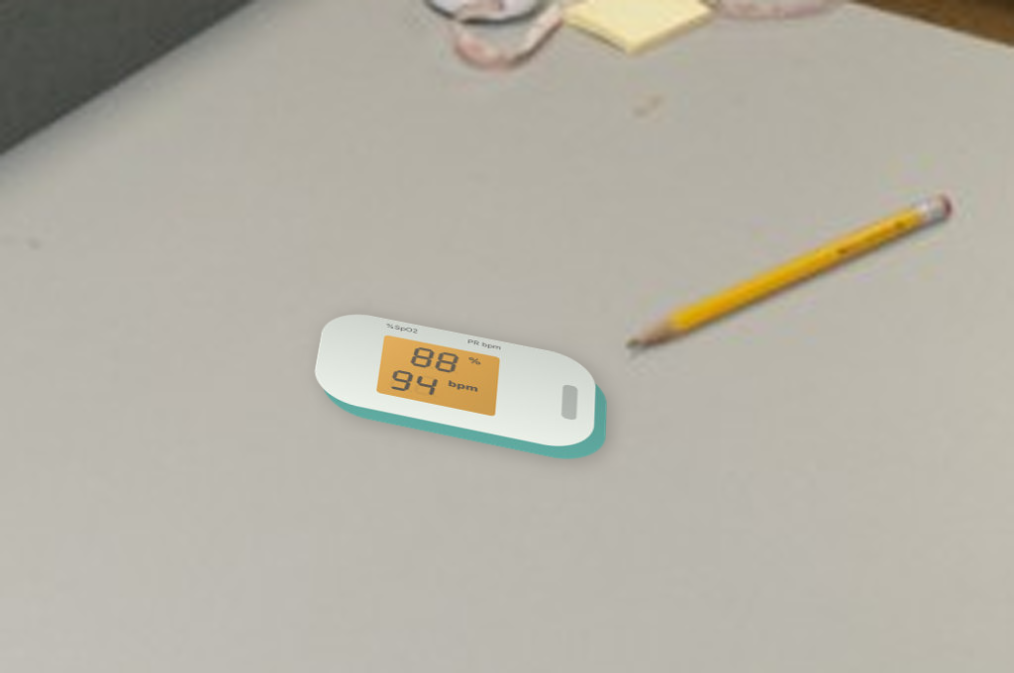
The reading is 94 bpm
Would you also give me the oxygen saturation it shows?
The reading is 88 %
